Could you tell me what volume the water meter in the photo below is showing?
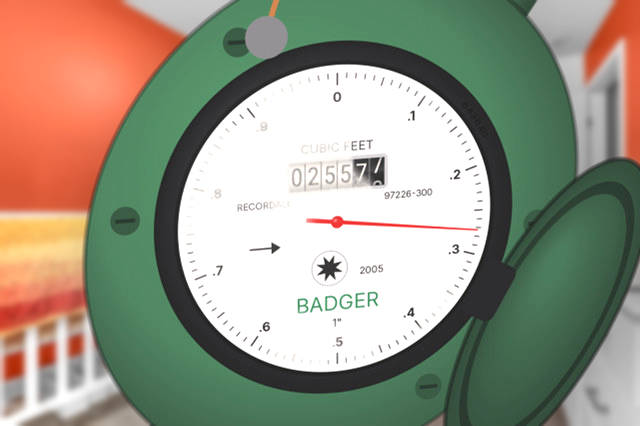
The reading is 25577.27 ft³
